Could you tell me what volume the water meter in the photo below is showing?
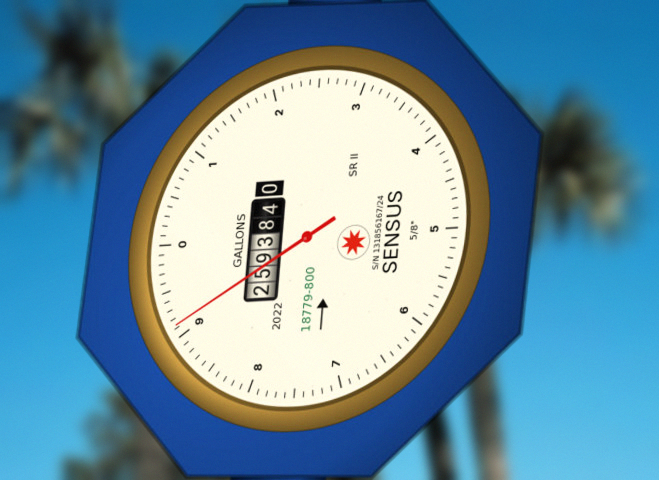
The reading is 2593839.1 gal
